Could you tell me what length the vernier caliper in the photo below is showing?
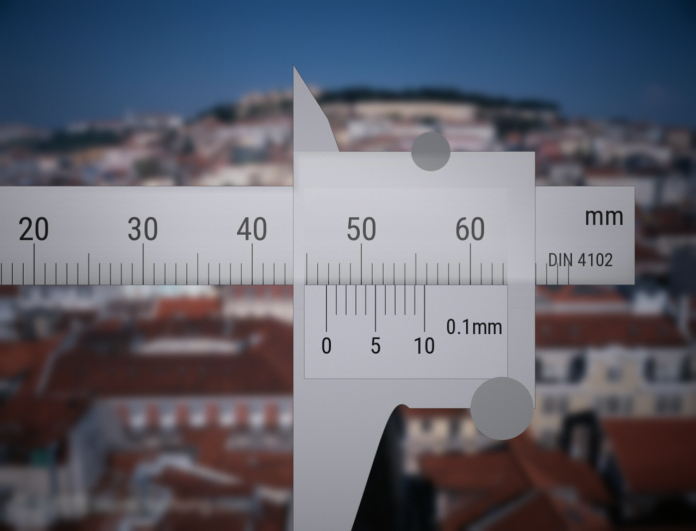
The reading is 46.8 mm
